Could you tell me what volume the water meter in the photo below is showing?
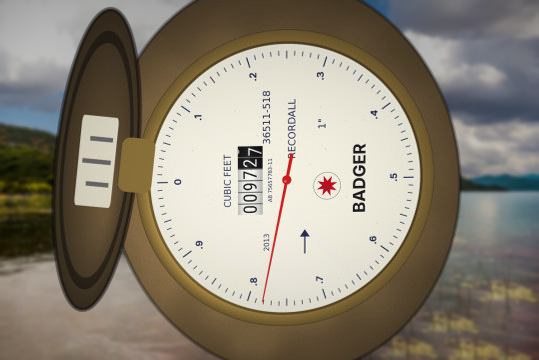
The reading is 9726.78 ft³
